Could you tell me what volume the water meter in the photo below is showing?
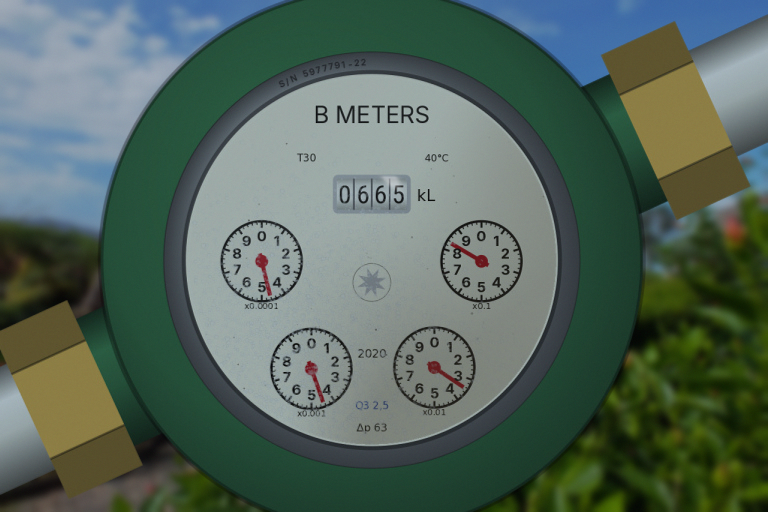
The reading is 665.8344 kL
